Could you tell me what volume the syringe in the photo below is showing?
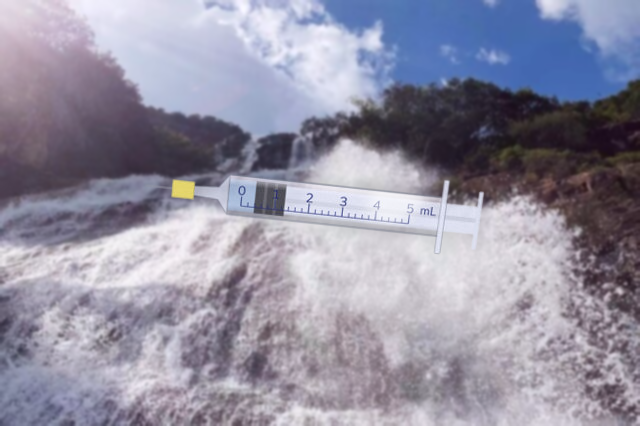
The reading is 0.4 mL
